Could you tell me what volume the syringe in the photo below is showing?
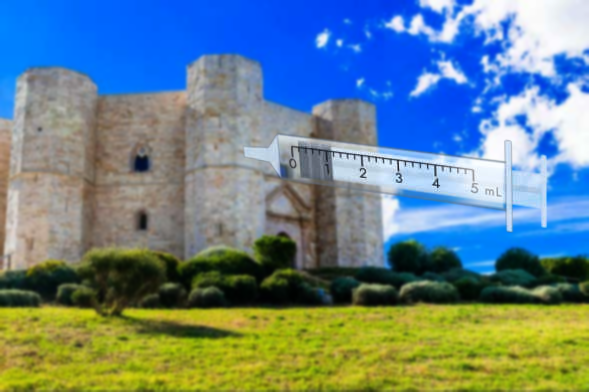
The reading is 0.2 mL
